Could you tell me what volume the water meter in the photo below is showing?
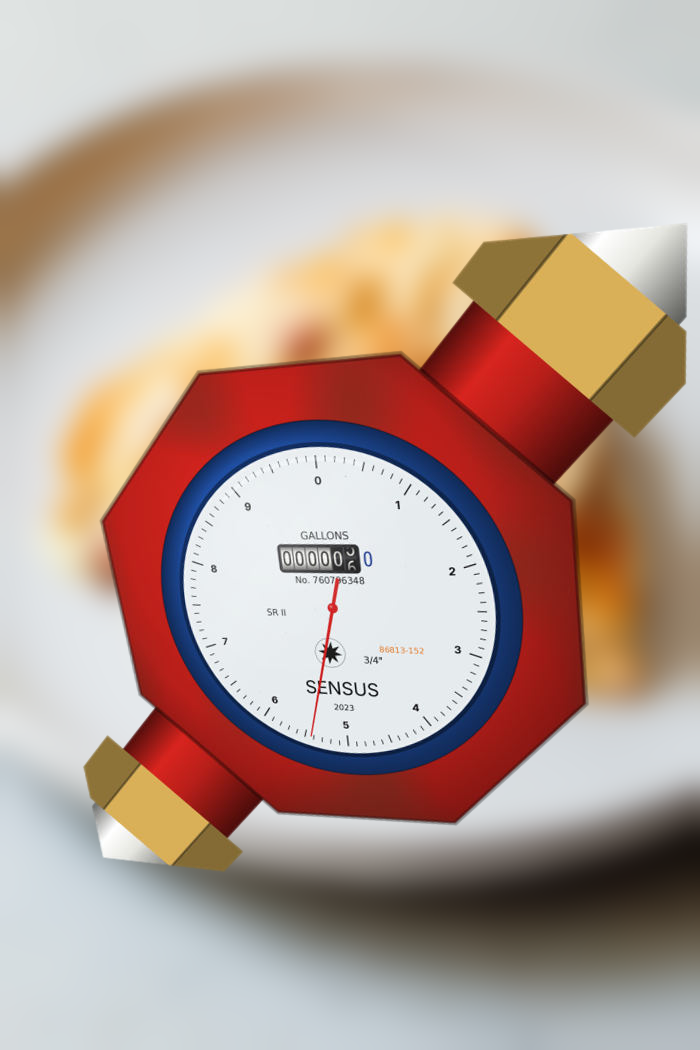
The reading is 55.4 gal
